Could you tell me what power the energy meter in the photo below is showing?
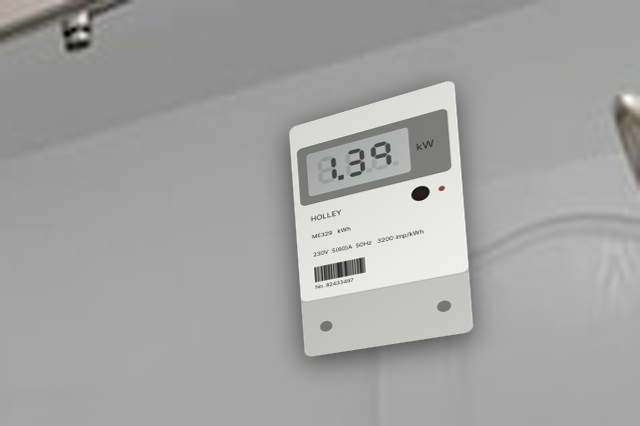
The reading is 1.39 kW
